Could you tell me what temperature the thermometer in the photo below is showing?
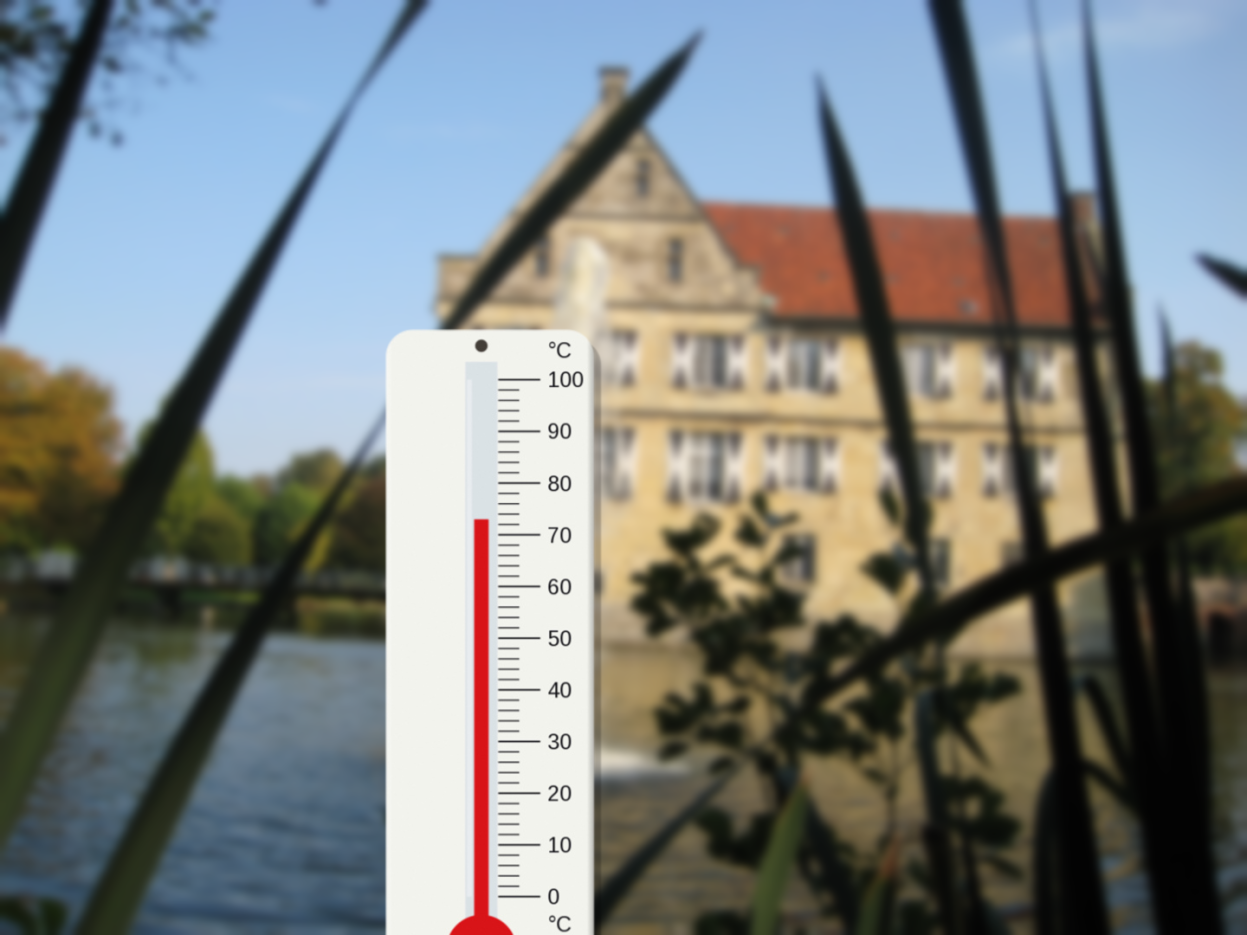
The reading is 73 °C
